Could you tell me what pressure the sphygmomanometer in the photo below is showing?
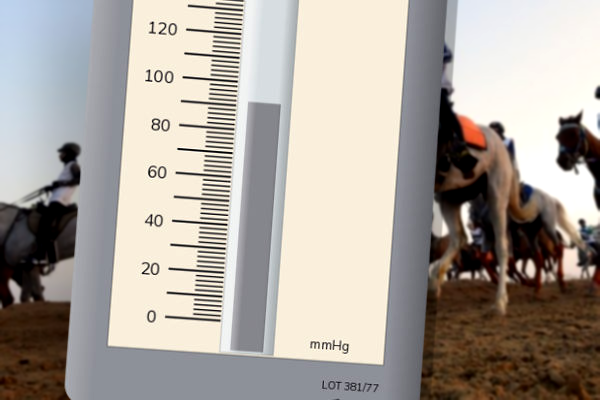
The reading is 92 mmHg
